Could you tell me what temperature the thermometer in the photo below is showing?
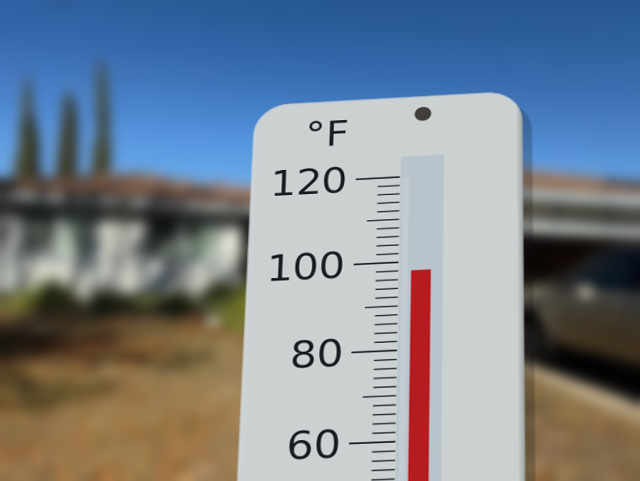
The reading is 98 °F
